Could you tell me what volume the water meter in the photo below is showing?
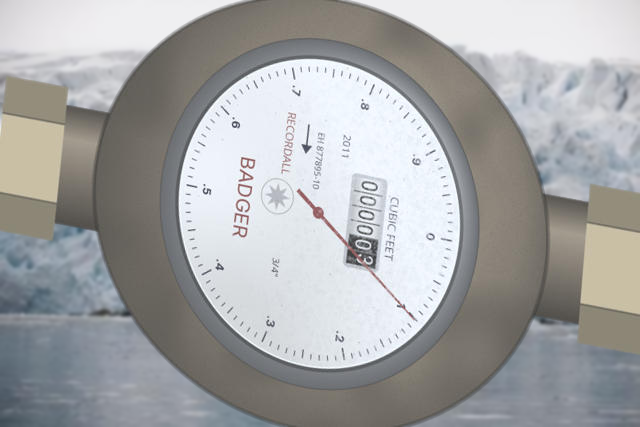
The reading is 3.10 ft³
